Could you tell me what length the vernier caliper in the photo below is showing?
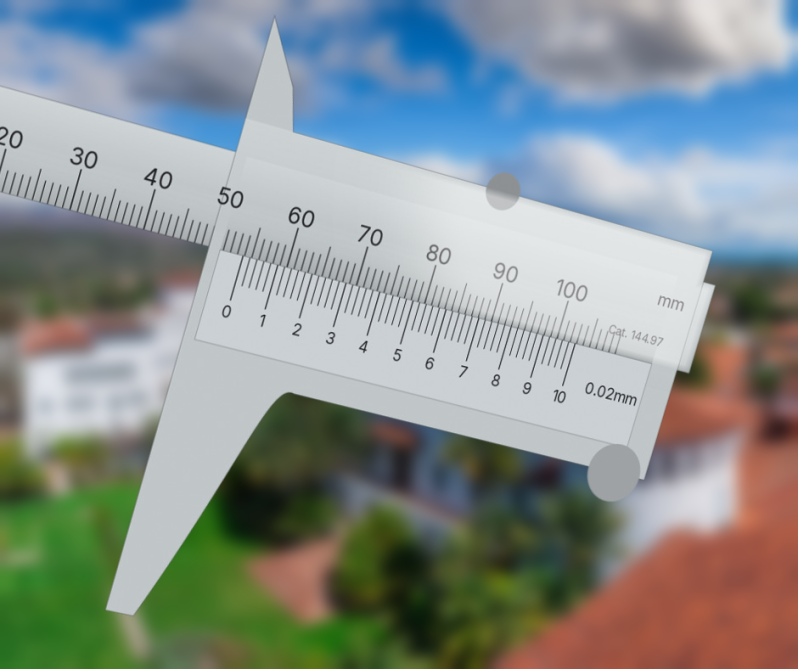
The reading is 53.8 mm
